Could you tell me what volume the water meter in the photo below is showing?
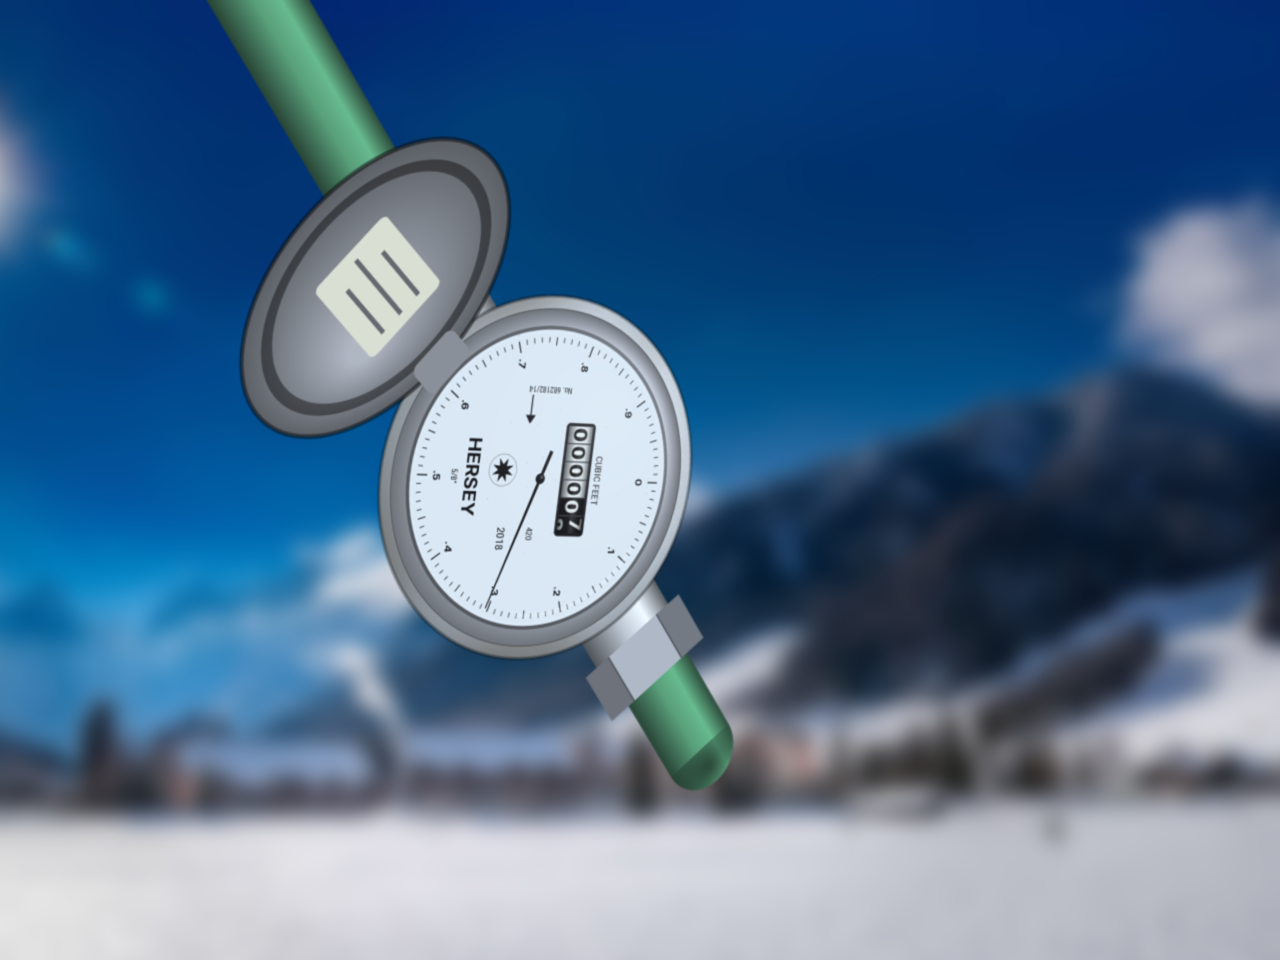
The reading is 7.30 ft³
